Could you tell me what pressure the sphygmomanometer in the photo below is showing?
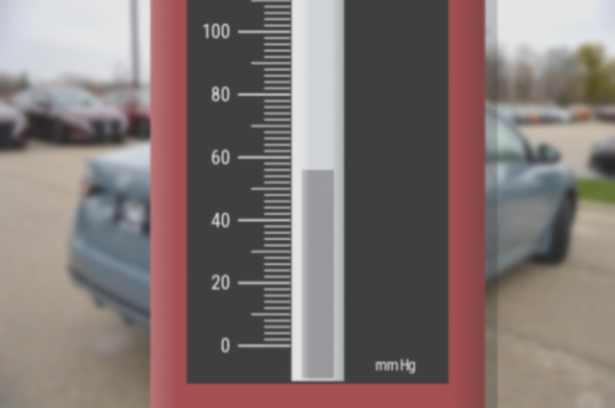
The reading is 56 mmHg
